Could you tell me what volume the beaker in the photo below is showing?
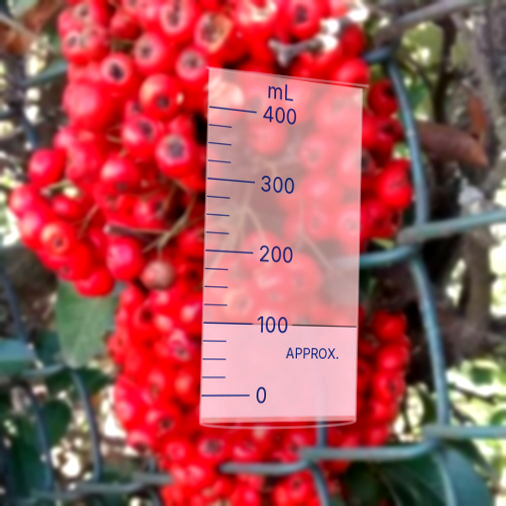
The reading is 100 mL
